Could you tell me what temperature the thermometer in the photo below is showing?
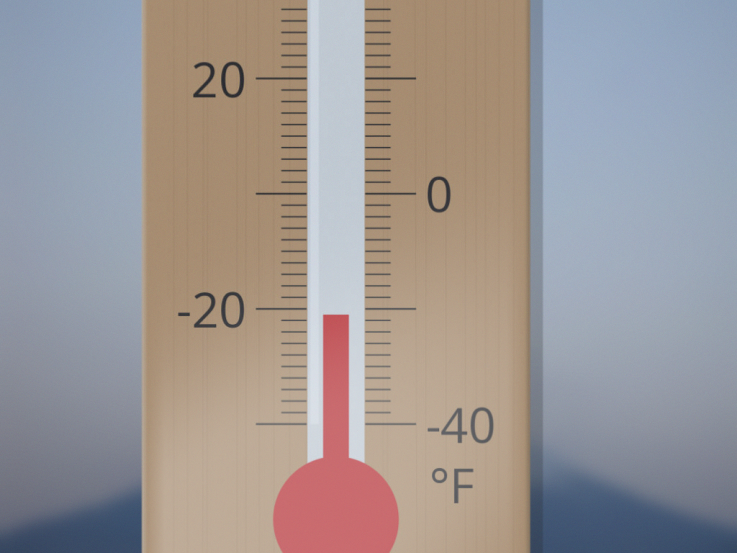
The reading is -21 °F
